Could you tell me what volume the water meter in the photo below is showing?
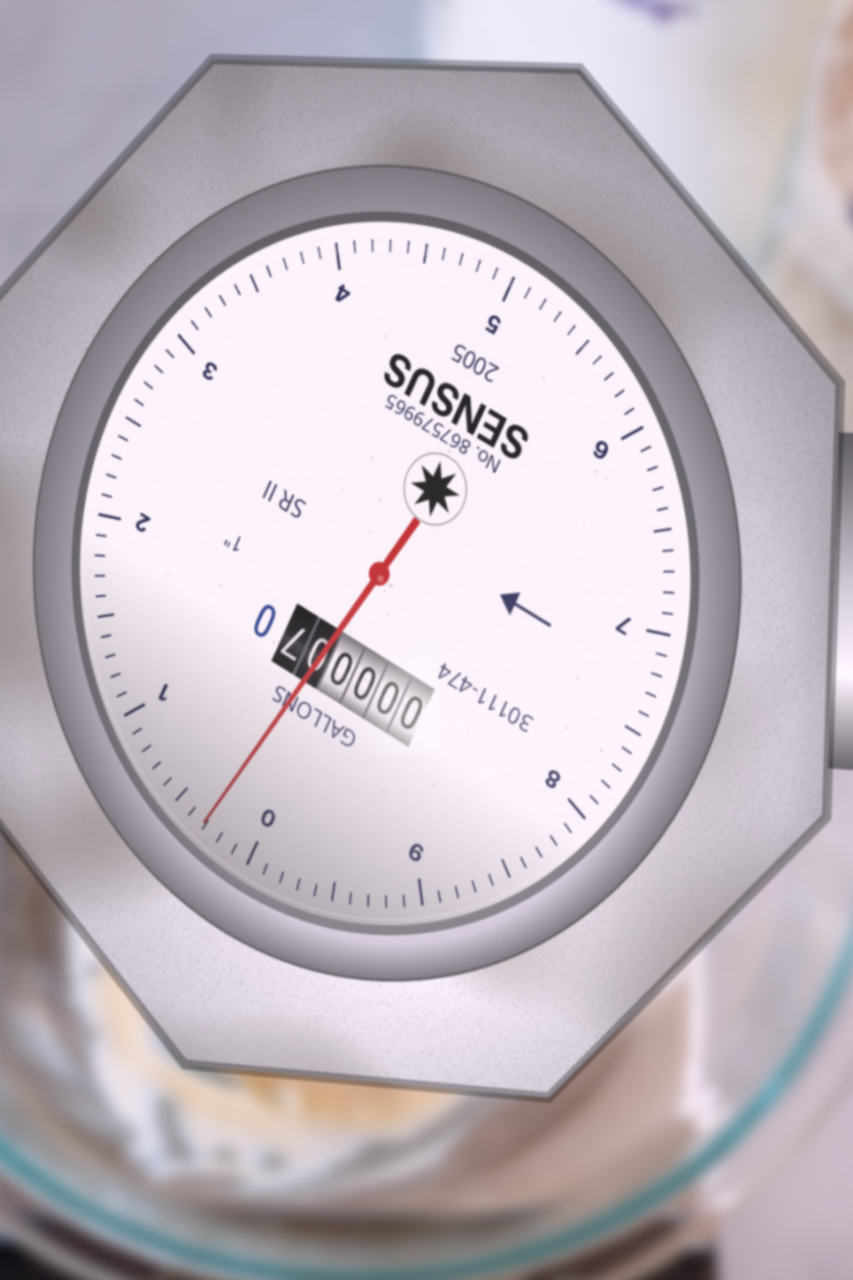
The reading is 70.3 gal
